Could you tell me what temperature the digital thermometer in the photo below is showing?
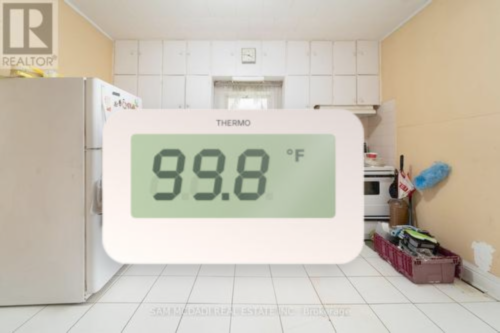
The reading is 99.8 °F
